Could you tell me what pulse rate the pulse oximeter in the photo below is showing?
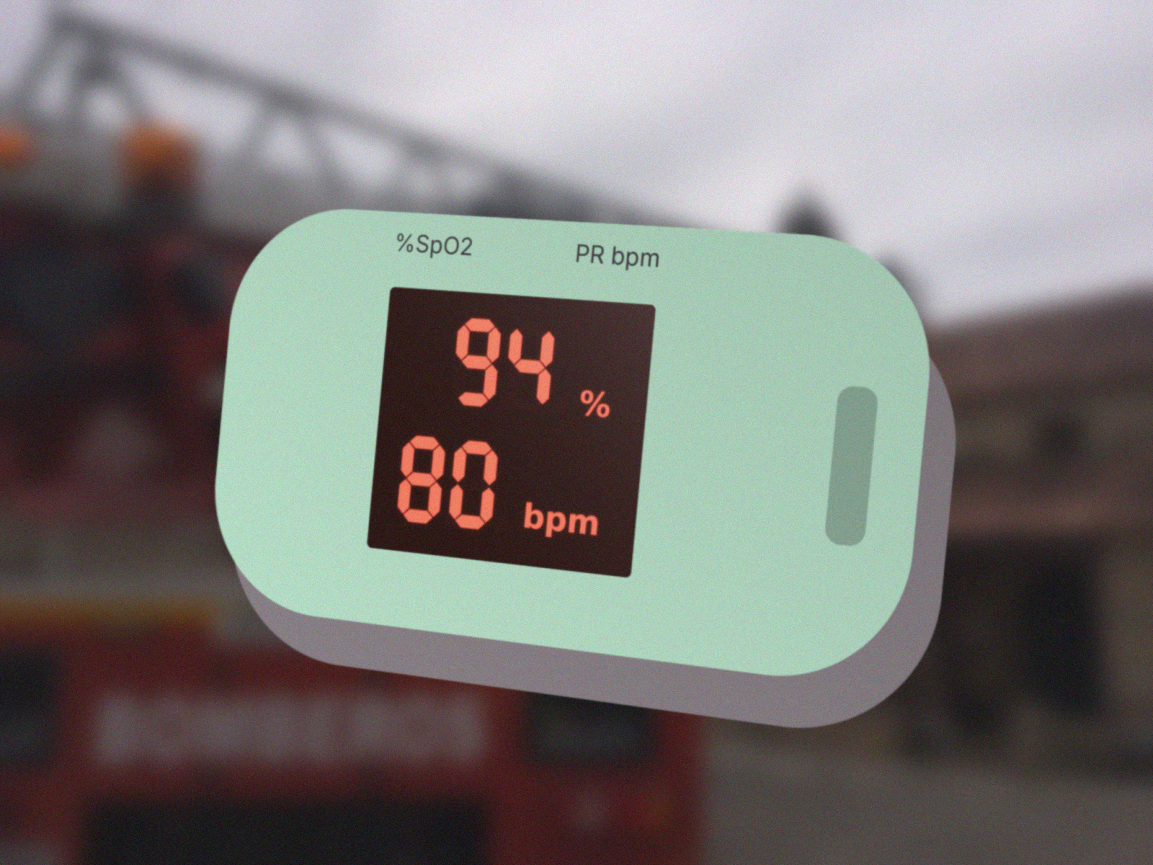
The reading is 80 bpm
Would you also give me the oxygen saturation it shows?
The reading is 94 %
